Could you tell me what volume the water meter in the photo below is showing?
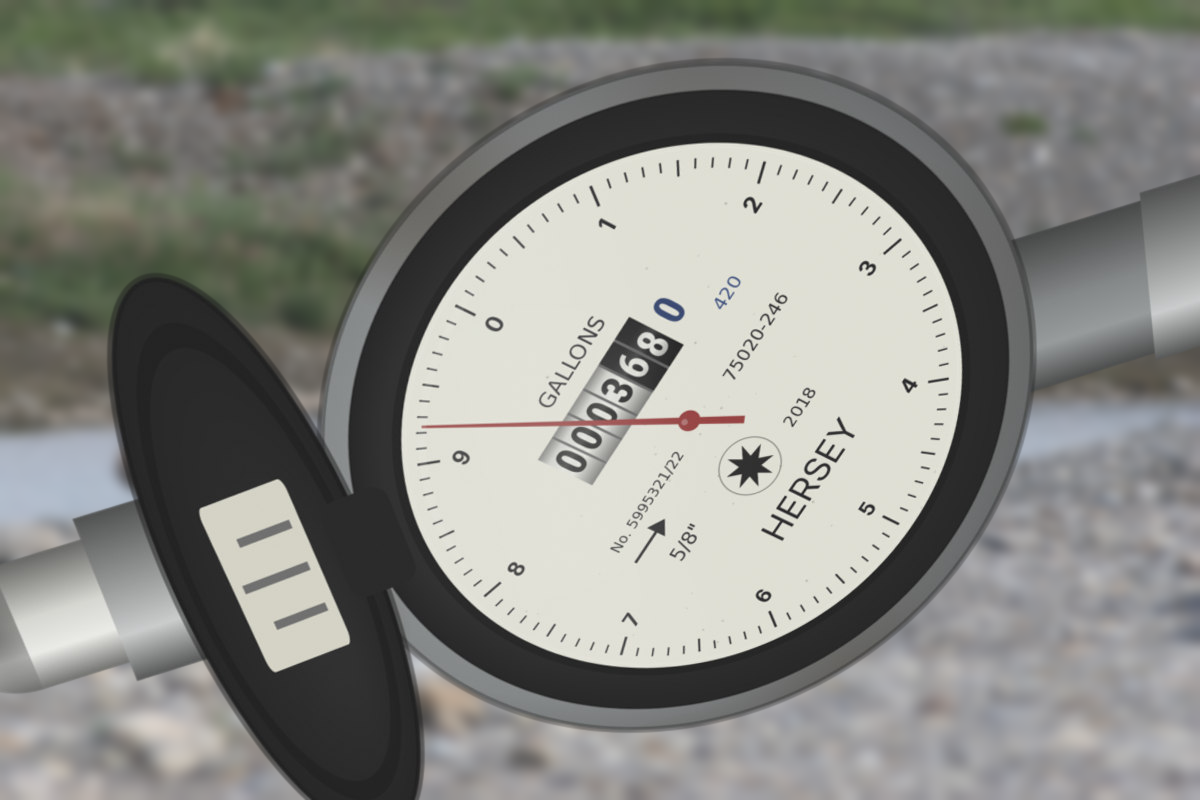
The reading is 3679.2 gal
